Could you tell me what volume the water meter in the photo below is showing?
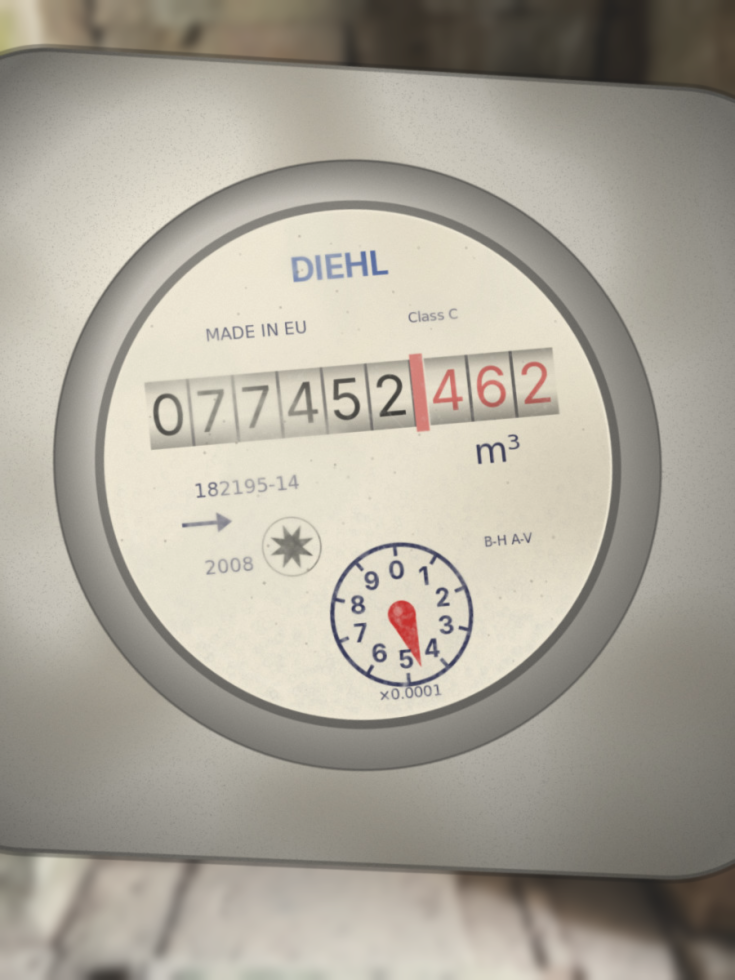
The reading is 77452.4624 m³
